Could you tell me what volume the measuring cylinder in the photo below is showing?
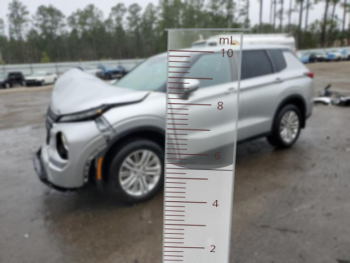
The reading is 5.4 mL
